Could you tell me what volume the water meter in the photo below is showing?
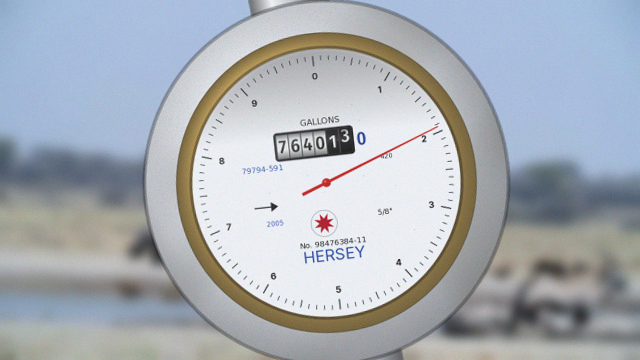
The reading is 7640131.9 gal
